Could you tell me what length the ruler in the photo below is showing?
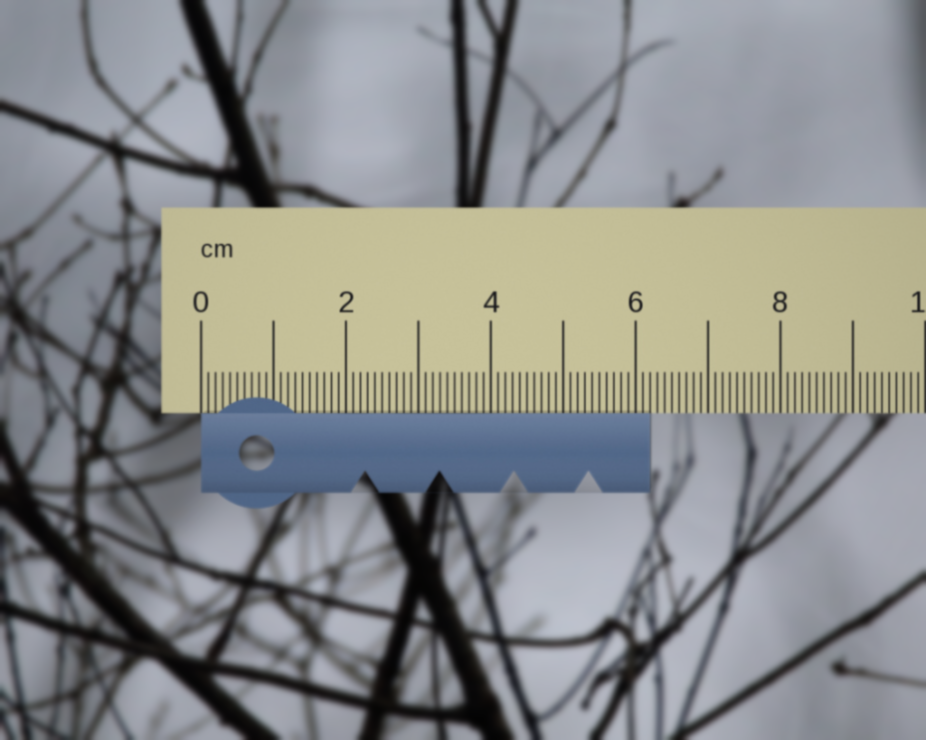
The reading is 6.2 cm
